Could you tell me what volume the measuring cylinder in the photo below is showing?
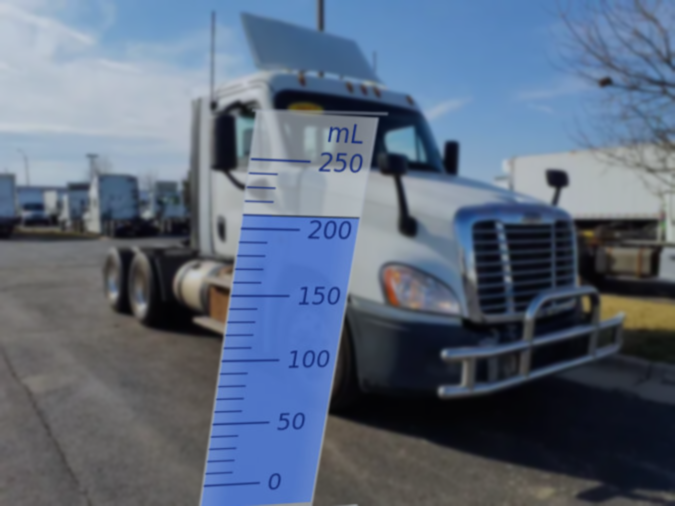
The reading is 210 mL
